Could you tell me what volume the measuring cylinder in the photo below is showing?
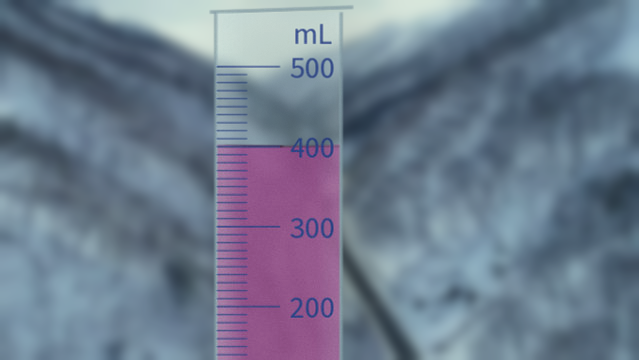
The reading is 400 mL
